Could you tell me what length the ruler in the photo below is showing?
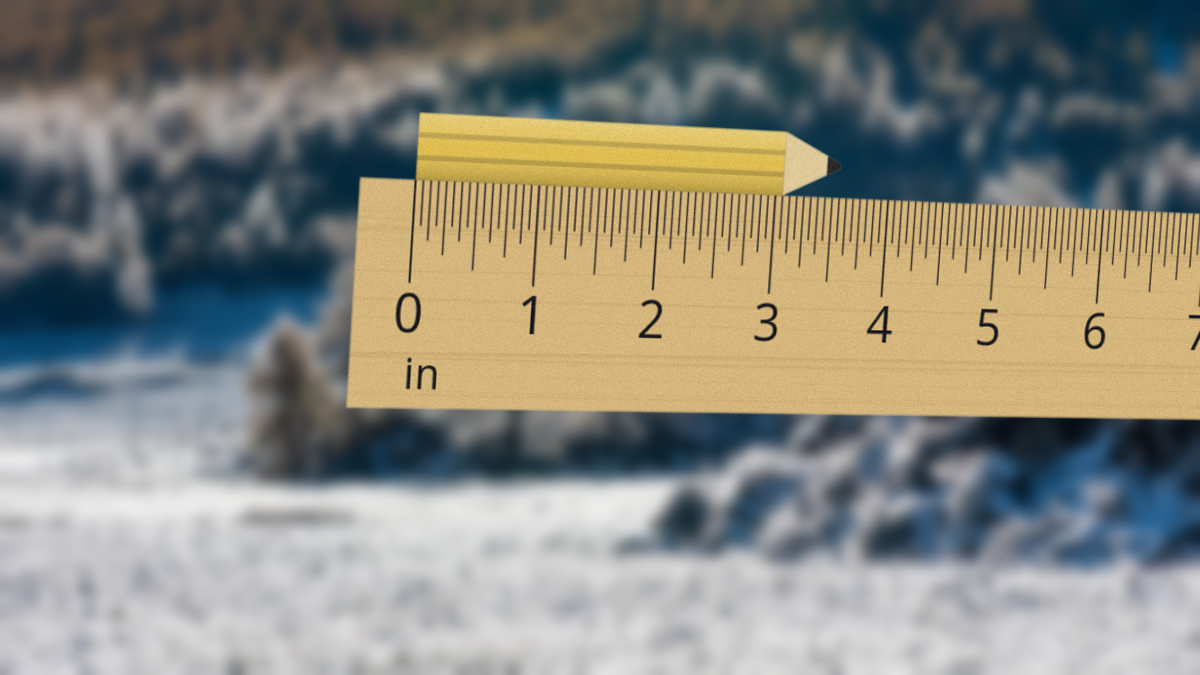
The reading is 3.5625 in
